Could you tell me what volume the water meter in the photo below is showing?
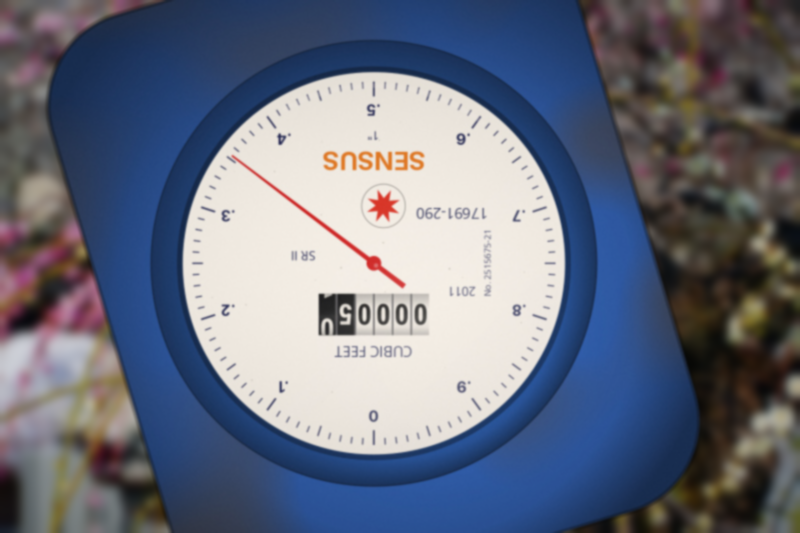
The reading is 50.35 ft³
